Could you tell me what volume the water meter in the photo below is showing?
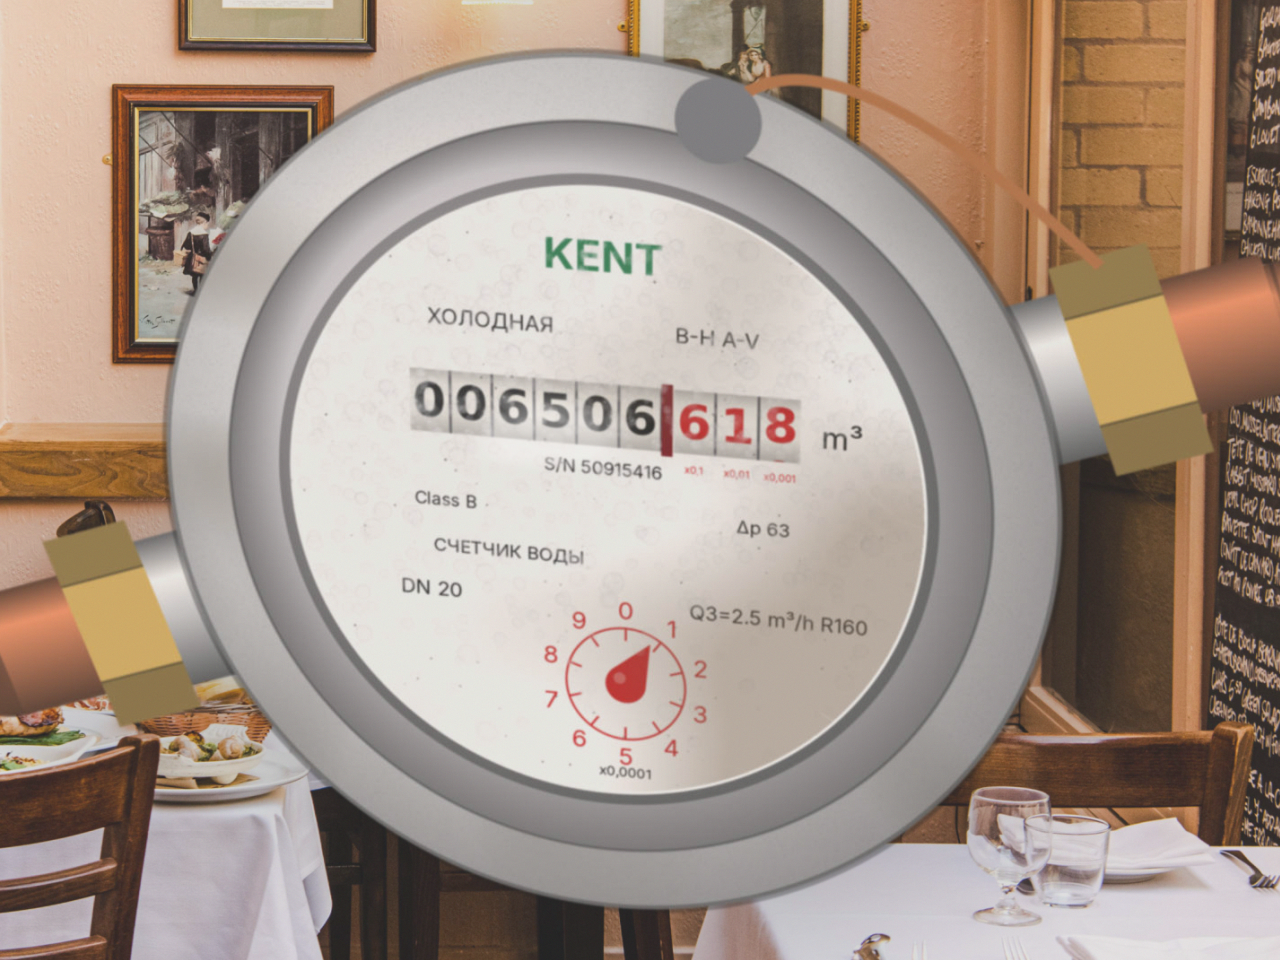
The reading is 6506.6180 m³
